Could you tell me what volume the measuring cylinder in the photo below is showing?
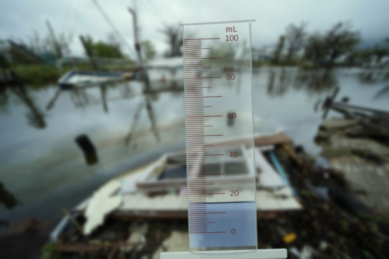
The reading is 15 mL
